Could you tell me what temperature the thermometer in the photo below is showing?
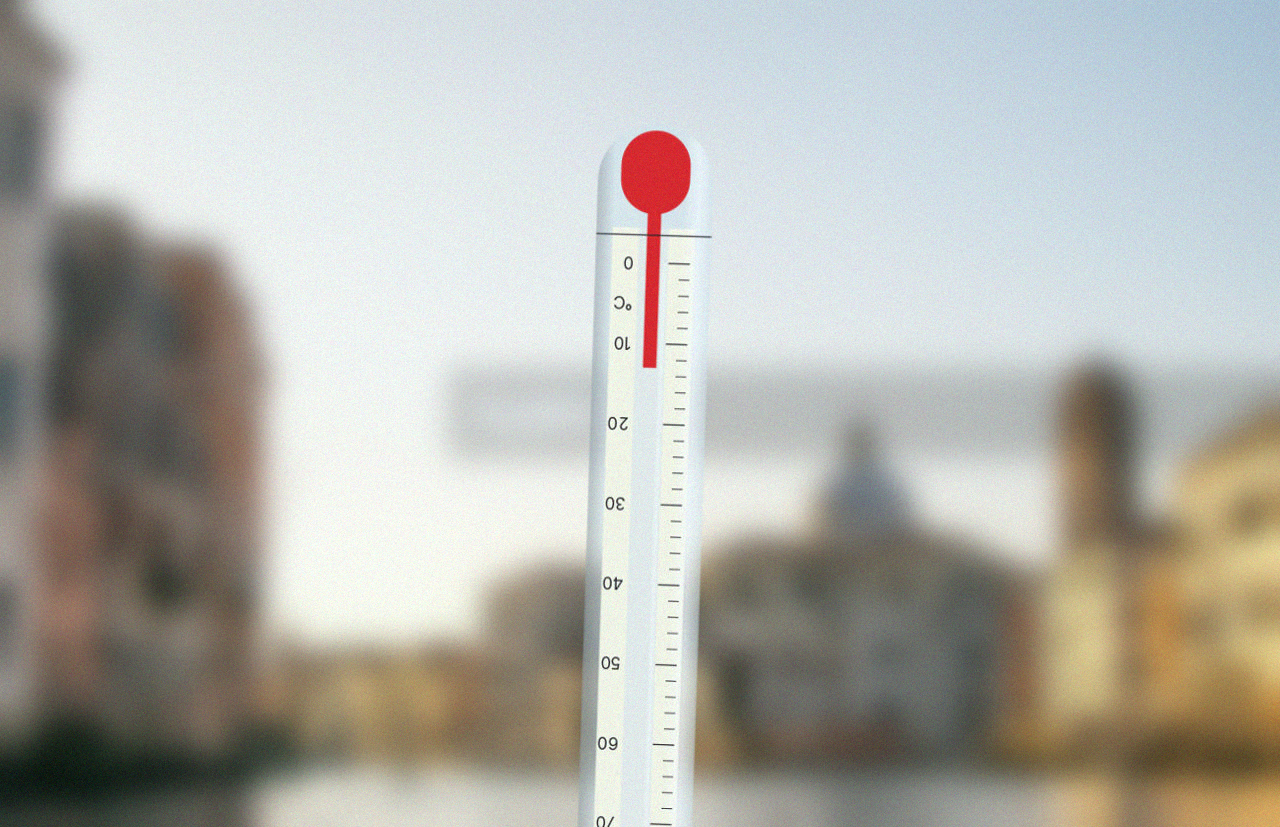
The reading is 13 °C
